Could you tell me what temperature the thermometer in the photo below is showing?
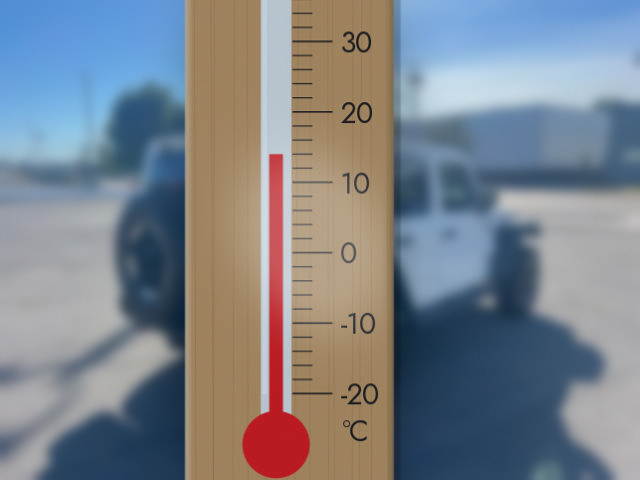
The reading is 14 °C
